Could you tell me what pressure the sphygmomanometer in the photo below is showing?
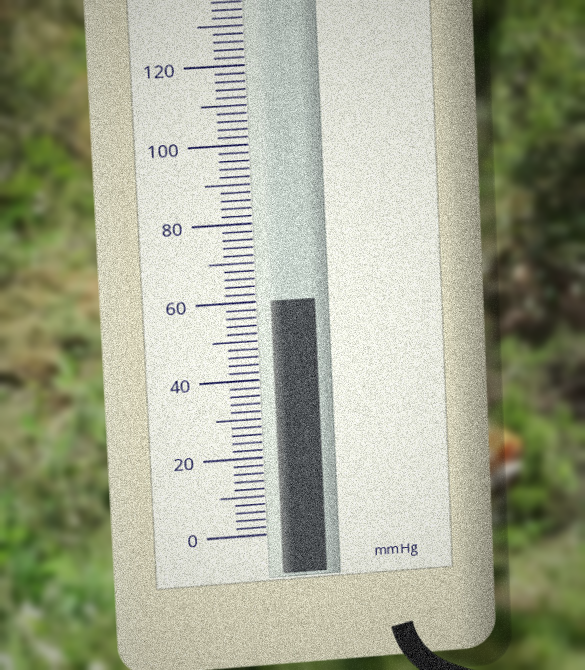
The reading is 60 mmHg
